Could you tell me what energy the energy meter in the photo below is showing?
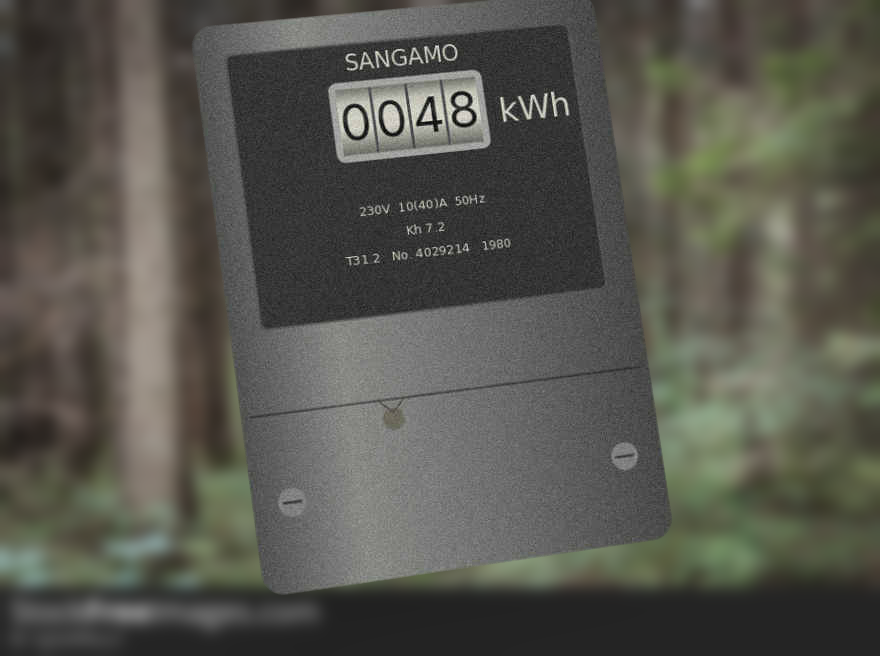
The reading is 48 kWh
